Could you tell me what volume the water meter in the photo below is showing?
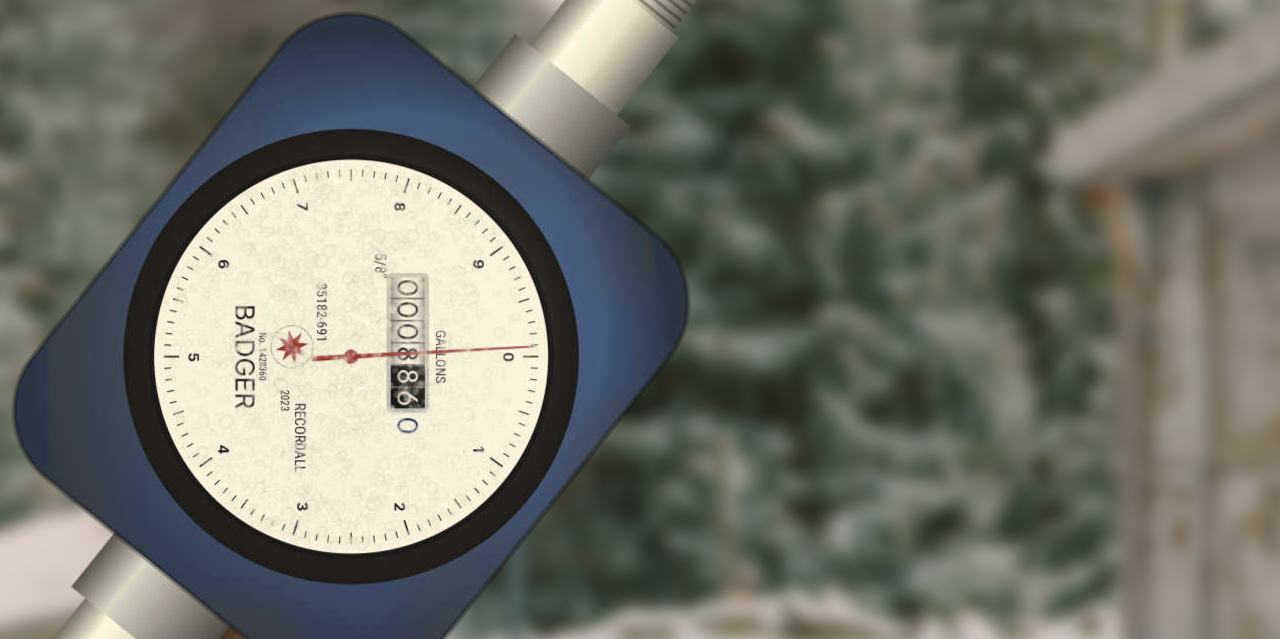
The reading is 8859.9 gal
